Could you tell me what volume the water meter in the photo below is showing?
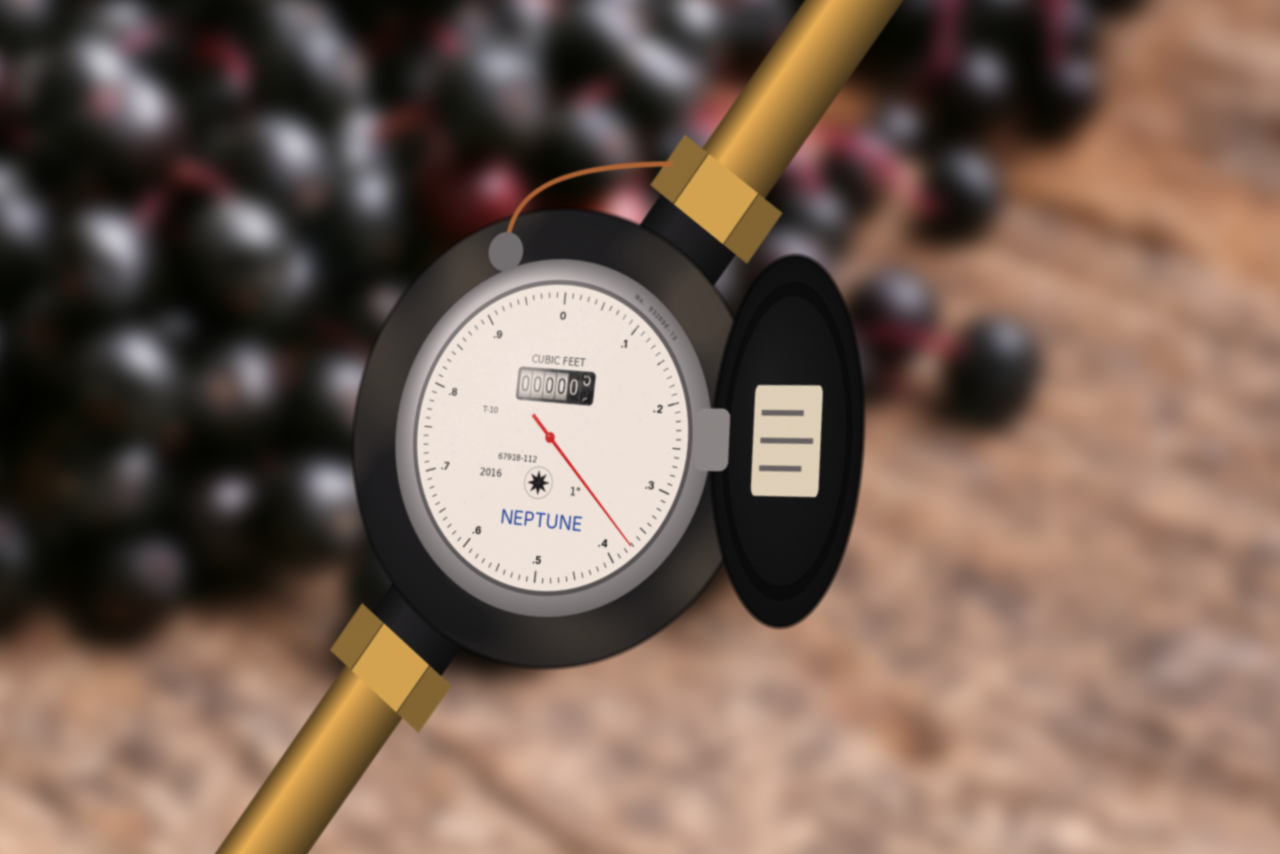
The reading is 5.37 ft³
